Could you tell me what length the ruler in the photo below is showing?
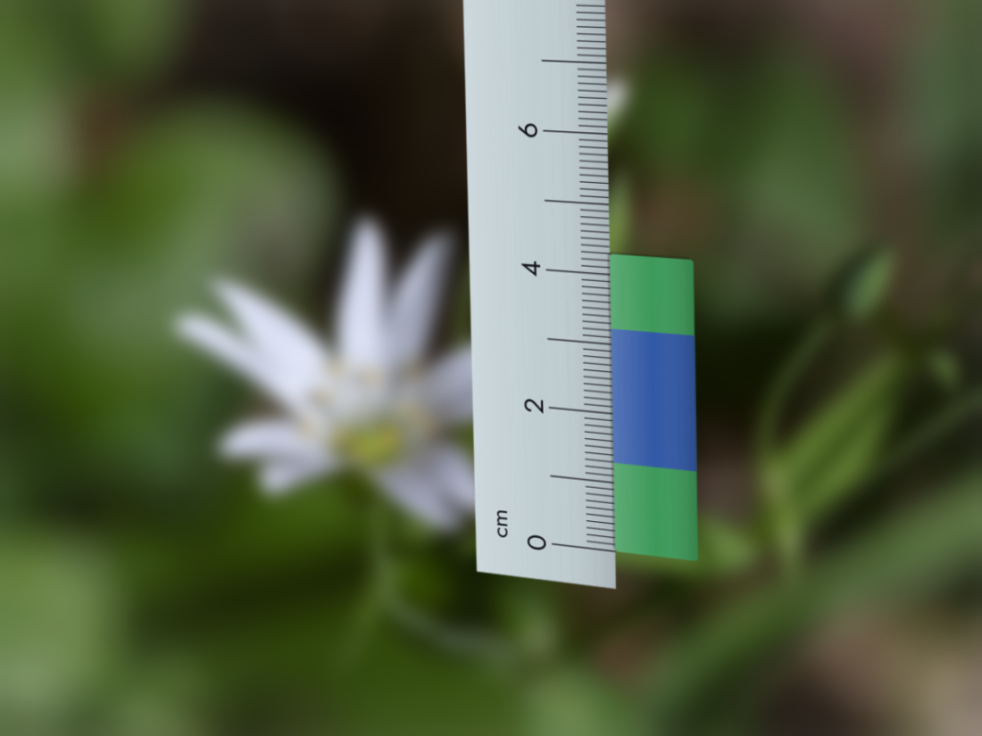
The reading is 4.3 cm
